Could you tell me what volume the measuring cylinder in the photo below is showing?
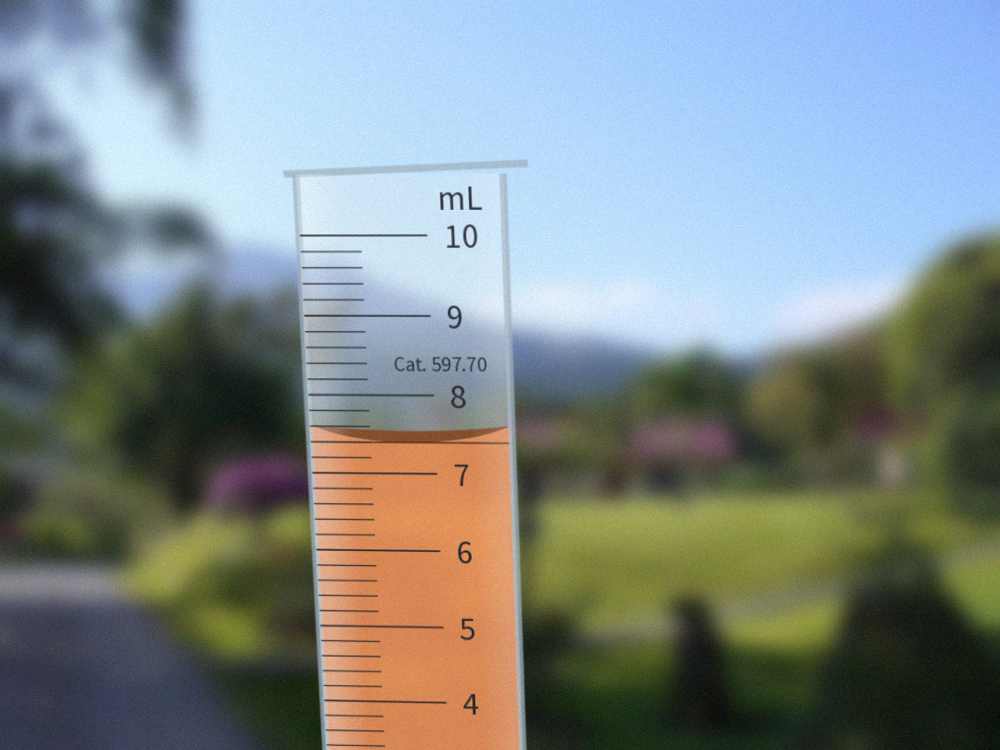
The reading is 7.4 mL
